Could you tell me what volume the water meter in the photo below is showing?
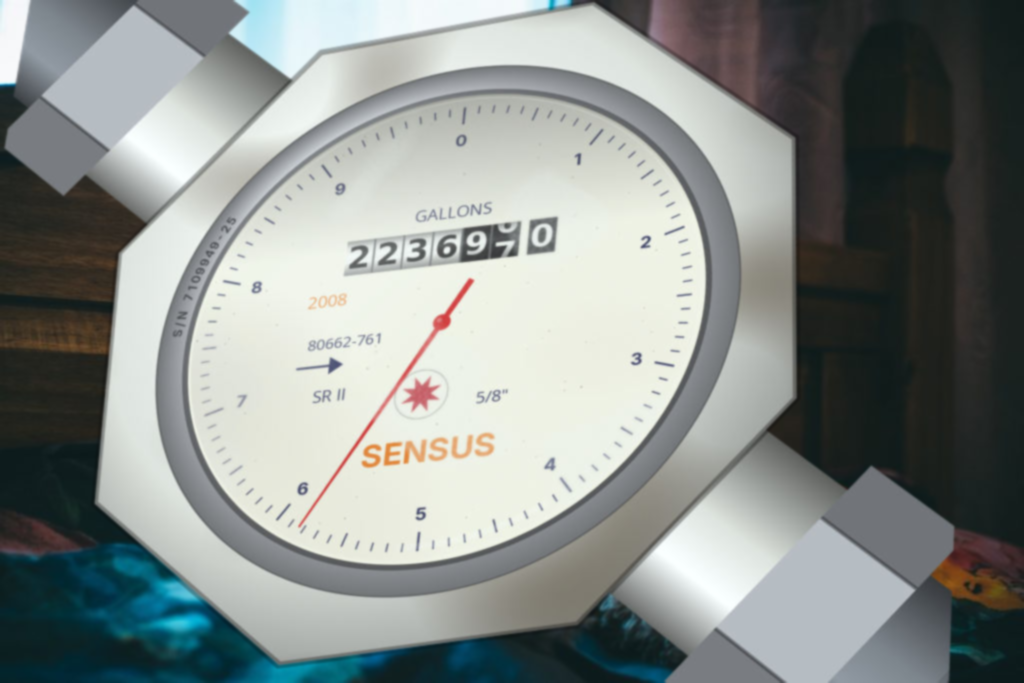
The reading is 2236965.8 gal
